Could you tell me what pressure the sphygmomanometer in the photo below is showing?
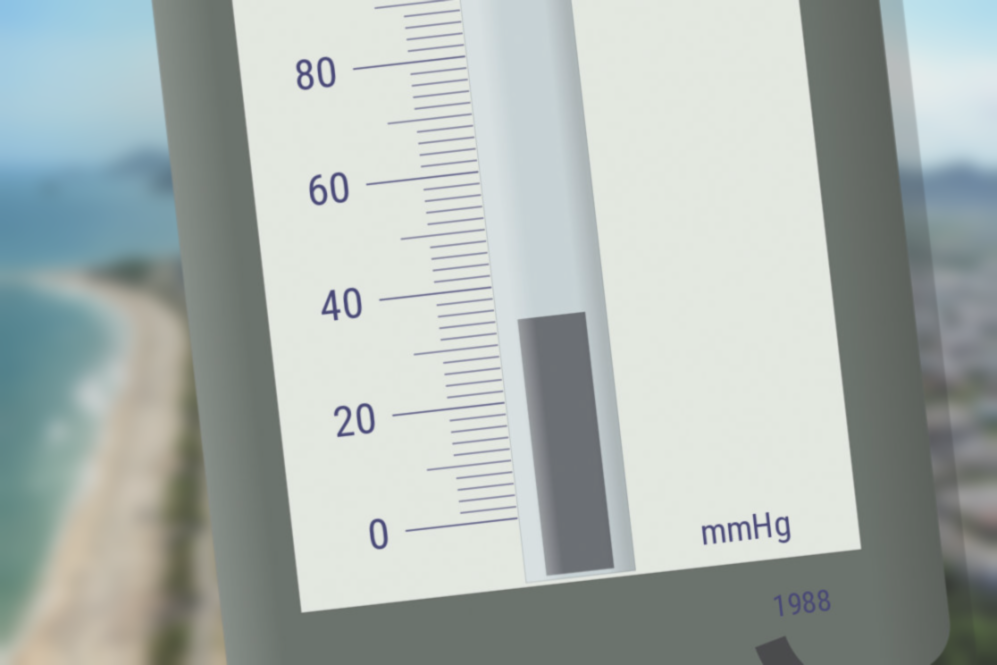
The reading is 34 mmHg
